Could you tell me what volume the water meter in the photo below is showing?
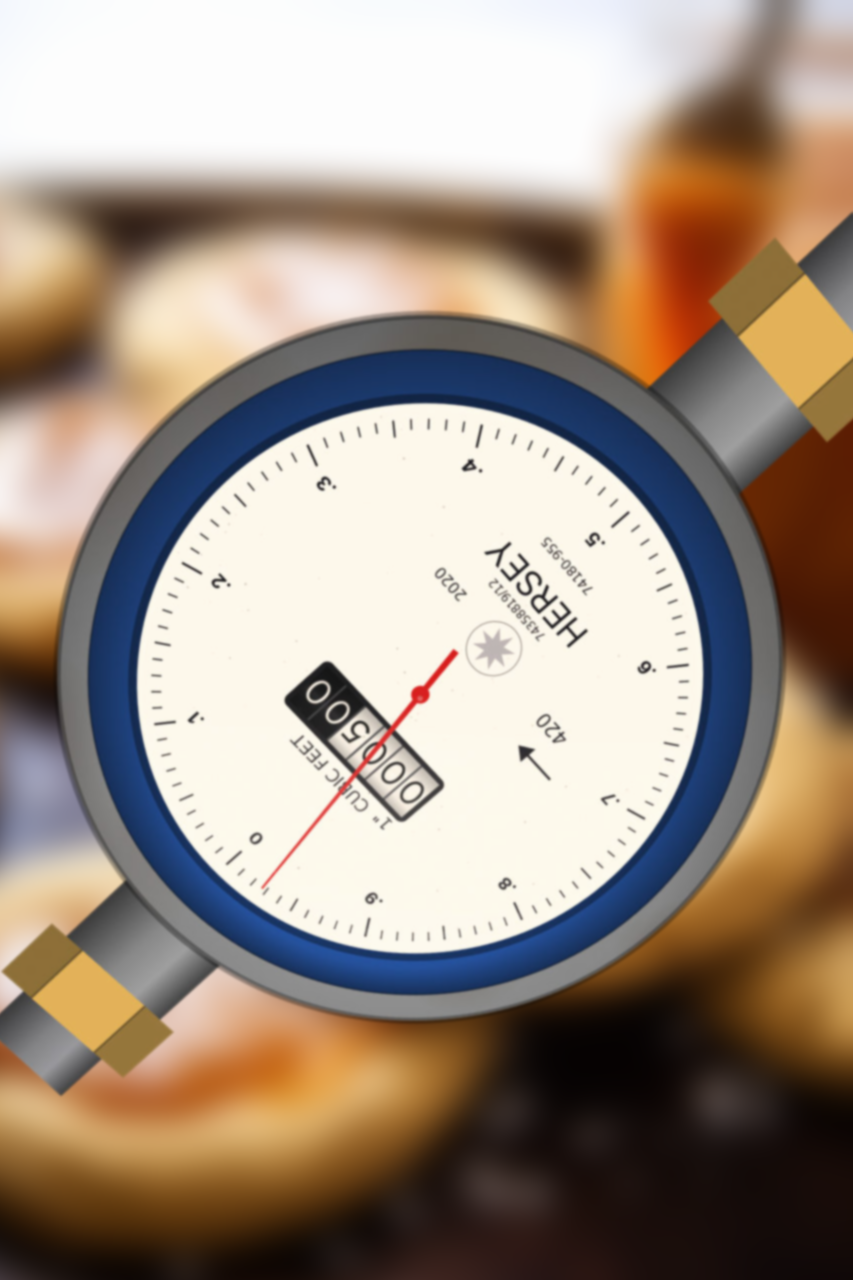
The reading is 499.97 ft³
